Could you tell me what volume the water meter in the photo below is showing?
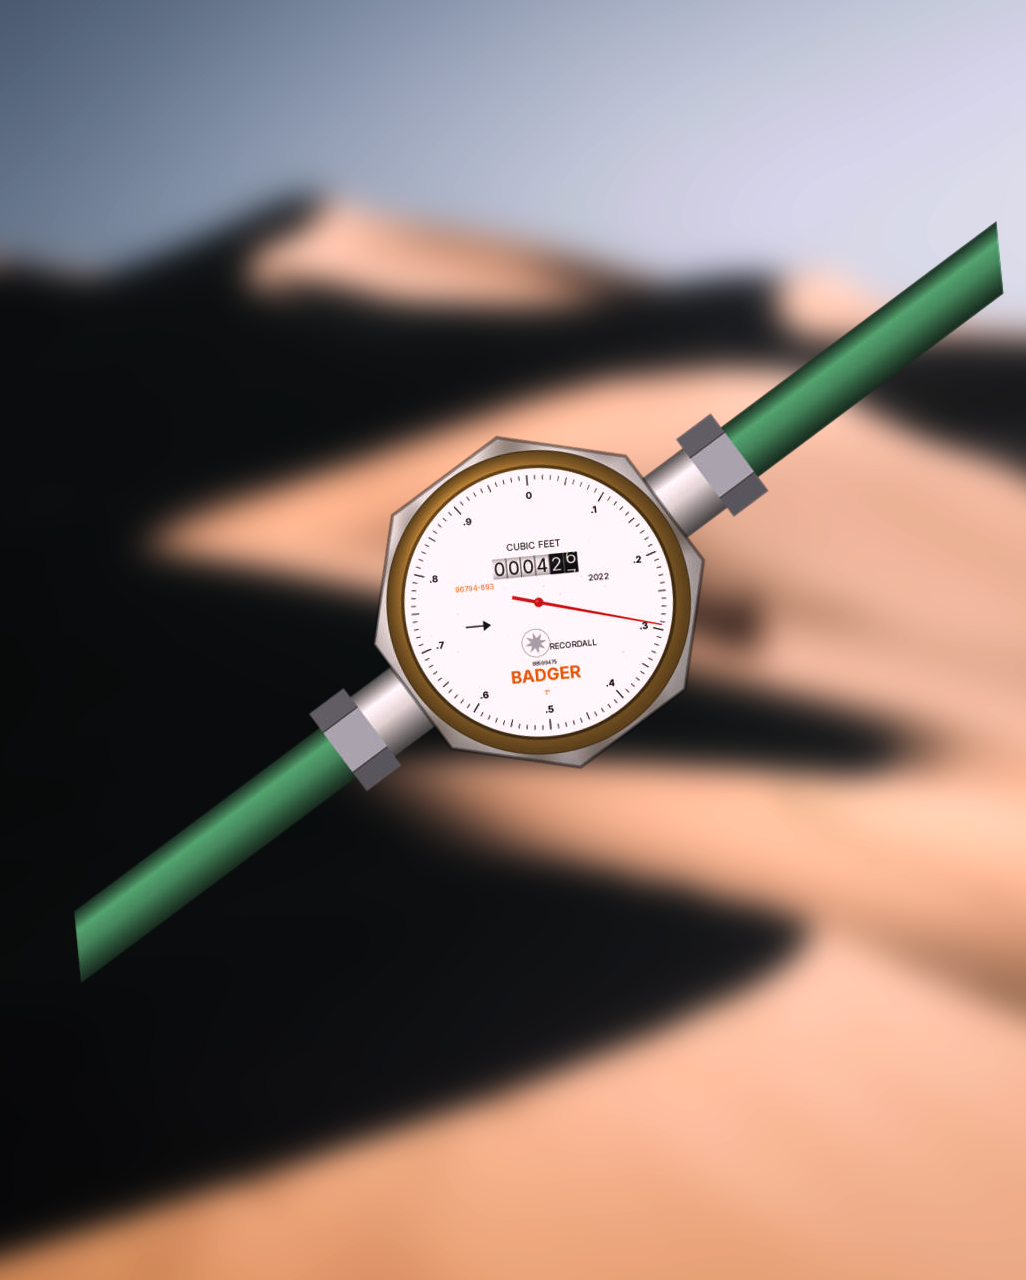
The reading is 426.29 ft³
